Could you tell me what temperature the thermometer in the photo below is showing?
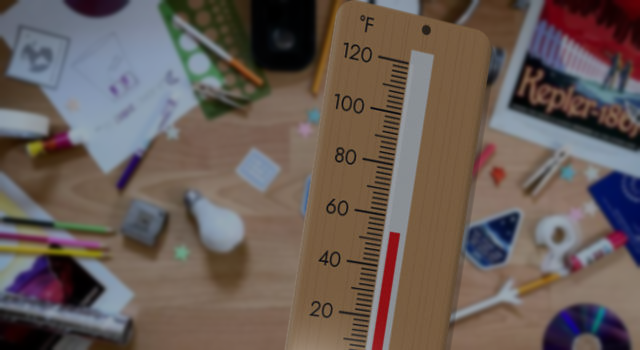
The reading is 54 °F
